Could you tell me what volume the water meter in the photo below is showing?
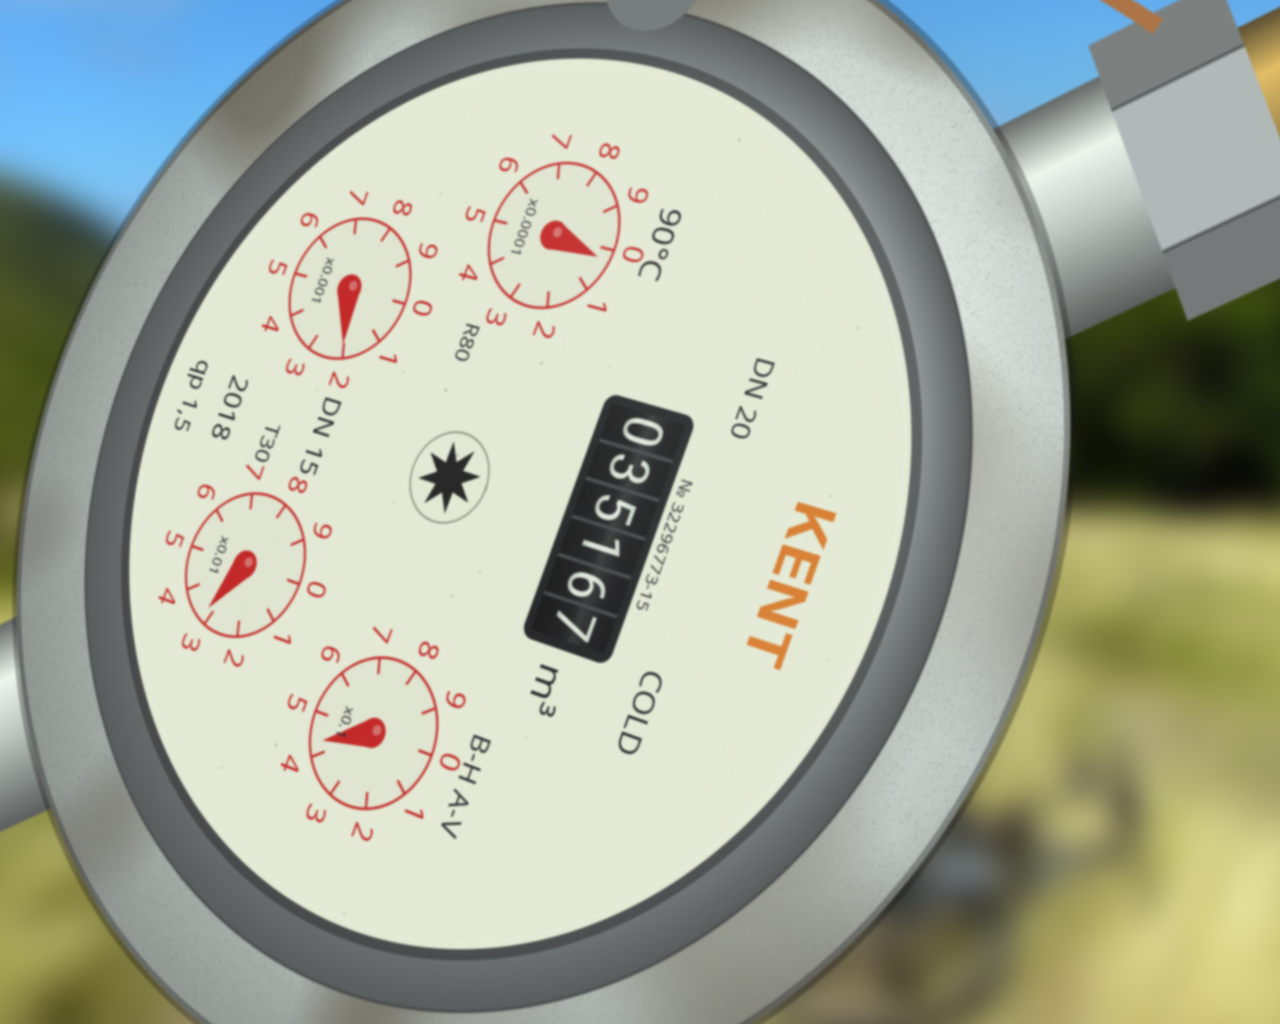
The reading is 35167.4320 m³
